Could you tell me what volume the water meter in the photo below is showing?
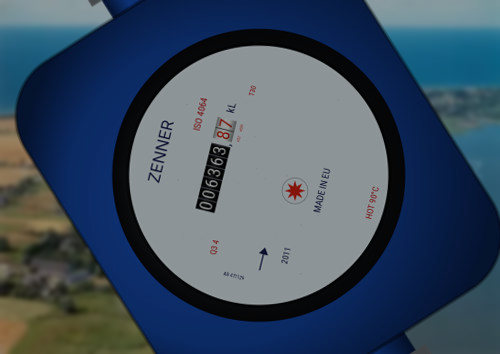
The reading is 6363.87 kL
